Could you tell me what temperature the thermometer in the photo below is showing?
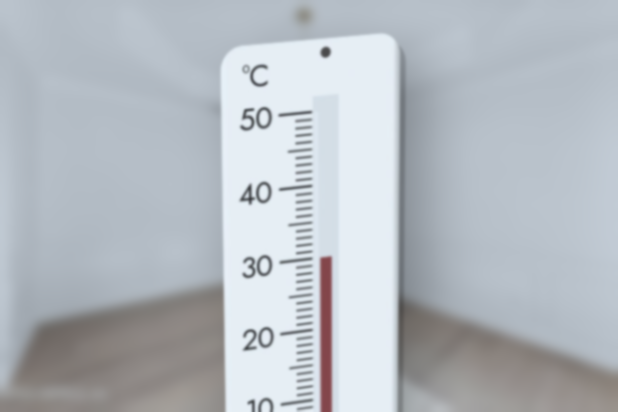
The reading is 30 °C
